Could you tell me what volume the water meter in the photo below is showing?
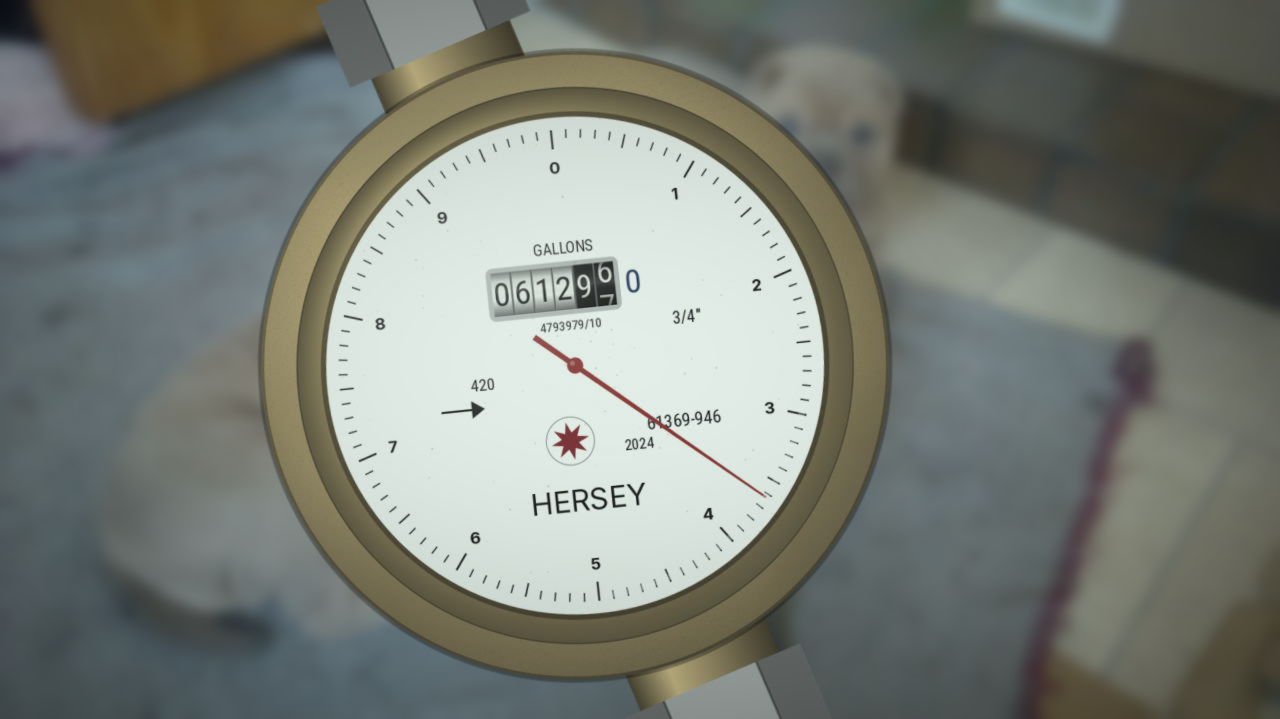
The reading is 612963.6 gal
